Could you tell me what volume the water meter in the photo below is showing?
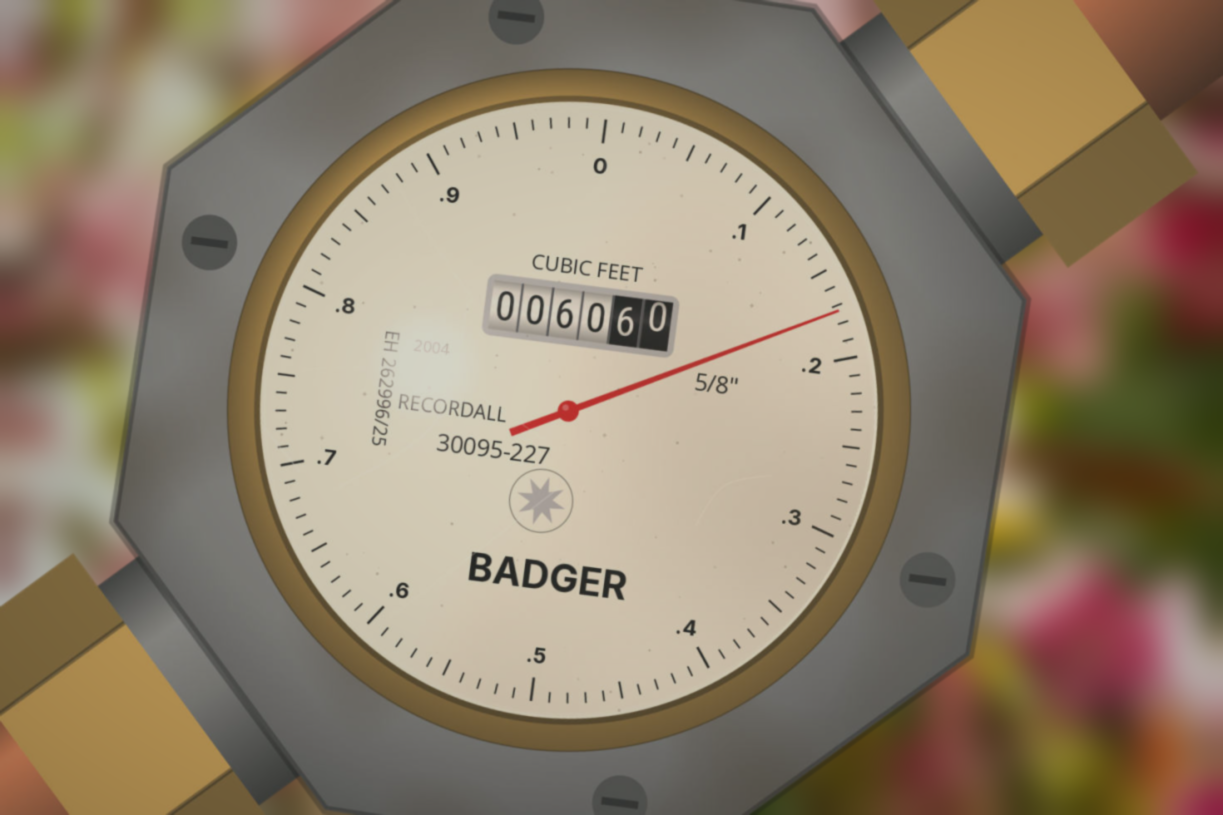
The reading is 6060.17 ft³
